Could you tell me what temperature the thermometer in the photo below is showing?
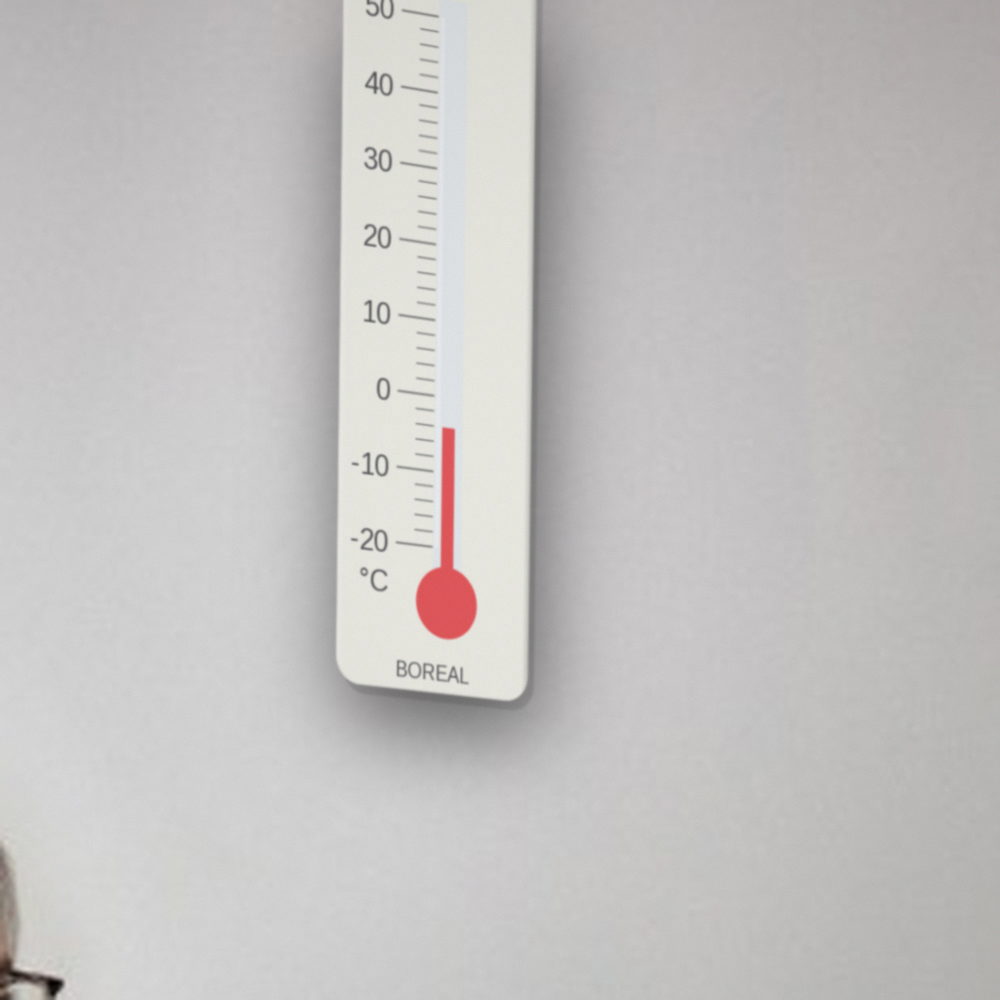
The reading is -4 °C
